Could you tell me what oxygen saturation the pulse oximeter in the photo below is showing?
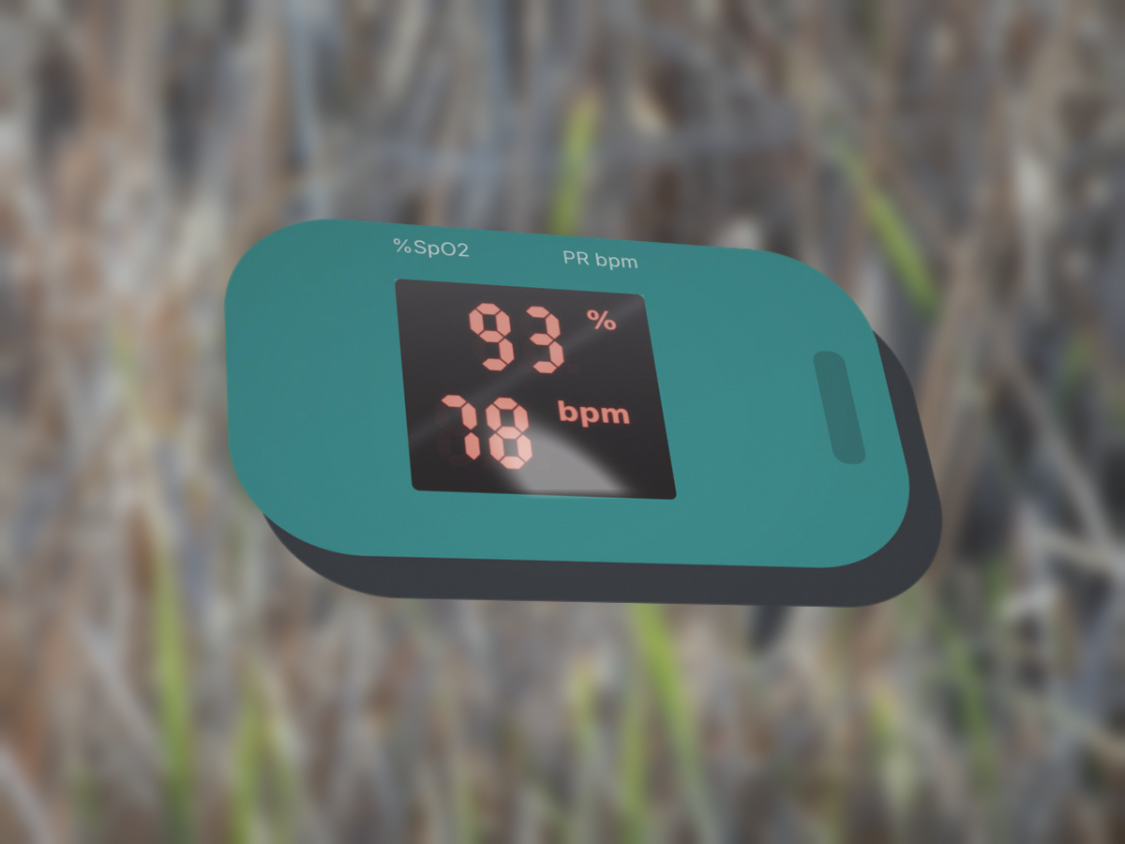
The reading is 93 %
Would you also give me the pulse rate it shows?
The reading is 78 bpm
